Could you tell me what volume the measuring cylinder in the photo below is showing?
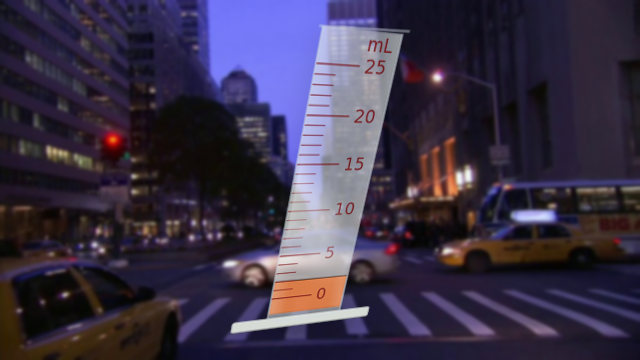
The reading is 2 mL
